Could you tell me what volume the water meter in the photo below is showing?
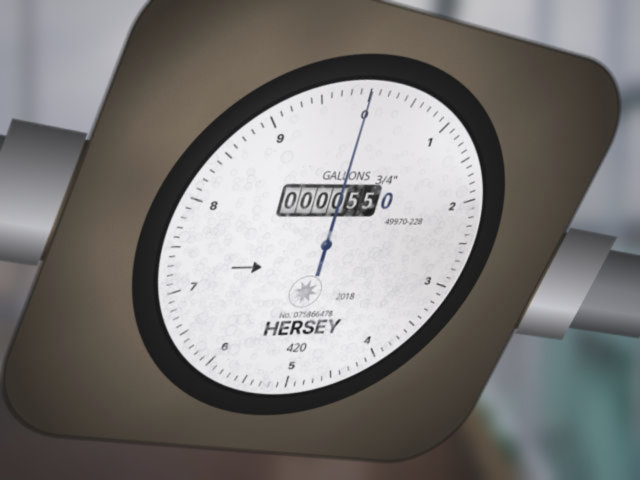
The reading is 550.0 gal
